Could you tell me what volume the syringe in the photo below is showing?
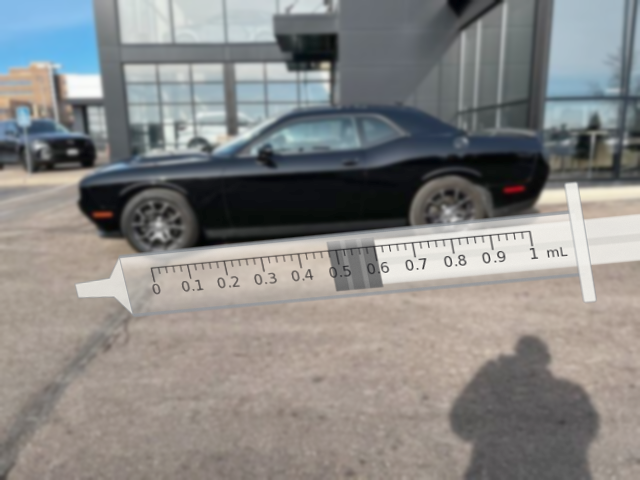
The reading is 0.48 mL
